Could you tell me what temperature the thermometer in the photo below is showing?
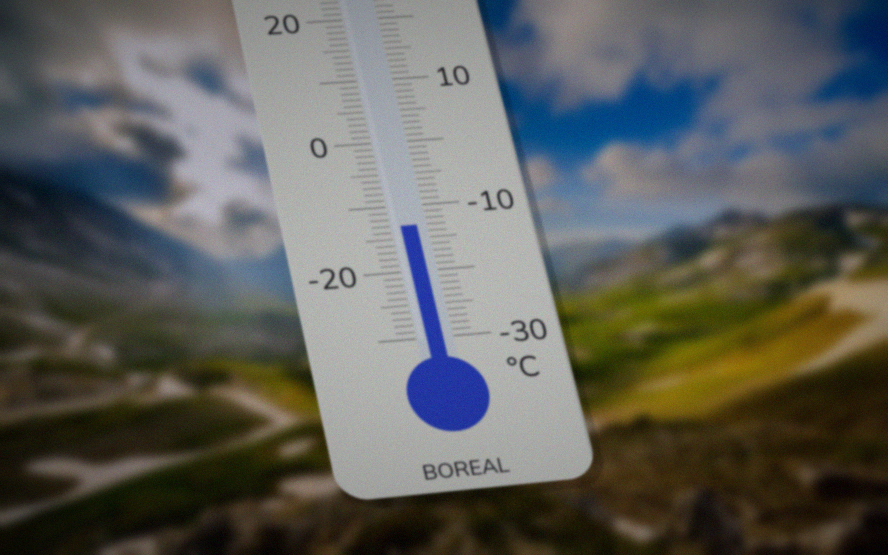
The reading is -13 °C
